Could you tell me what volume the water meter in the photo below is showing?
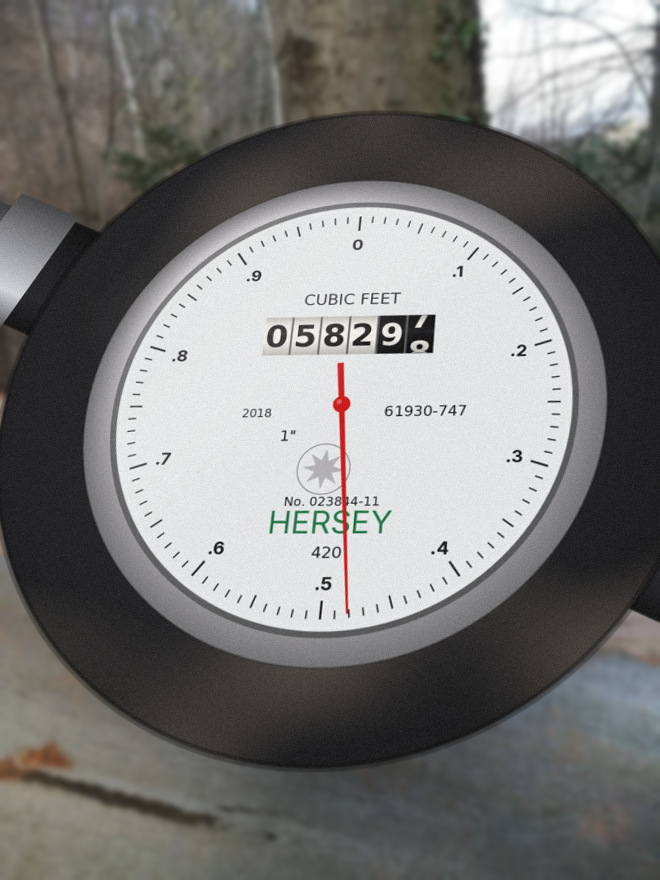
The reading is 58297.48 ft³
